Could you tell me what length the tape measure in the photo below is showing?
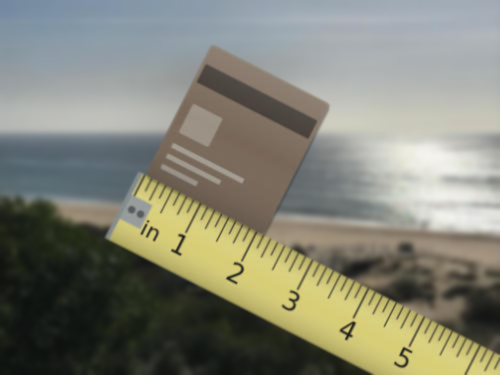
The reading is 2.125 in
